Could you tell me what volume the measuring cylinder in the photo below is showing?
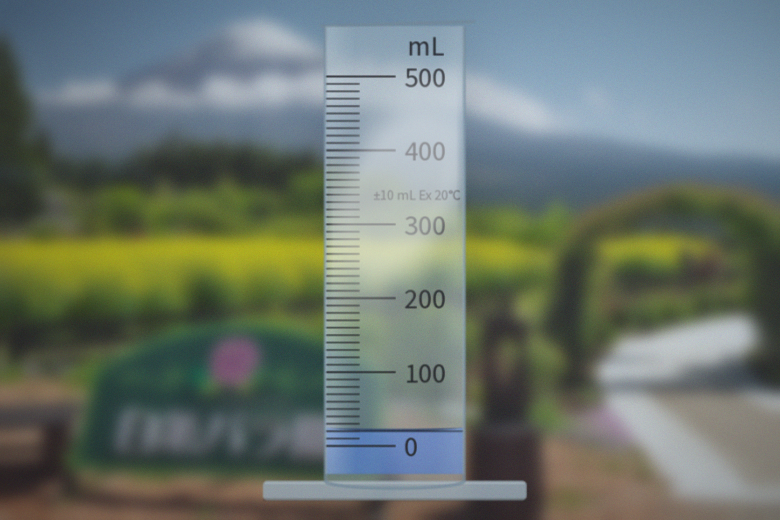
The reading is 20 mL
